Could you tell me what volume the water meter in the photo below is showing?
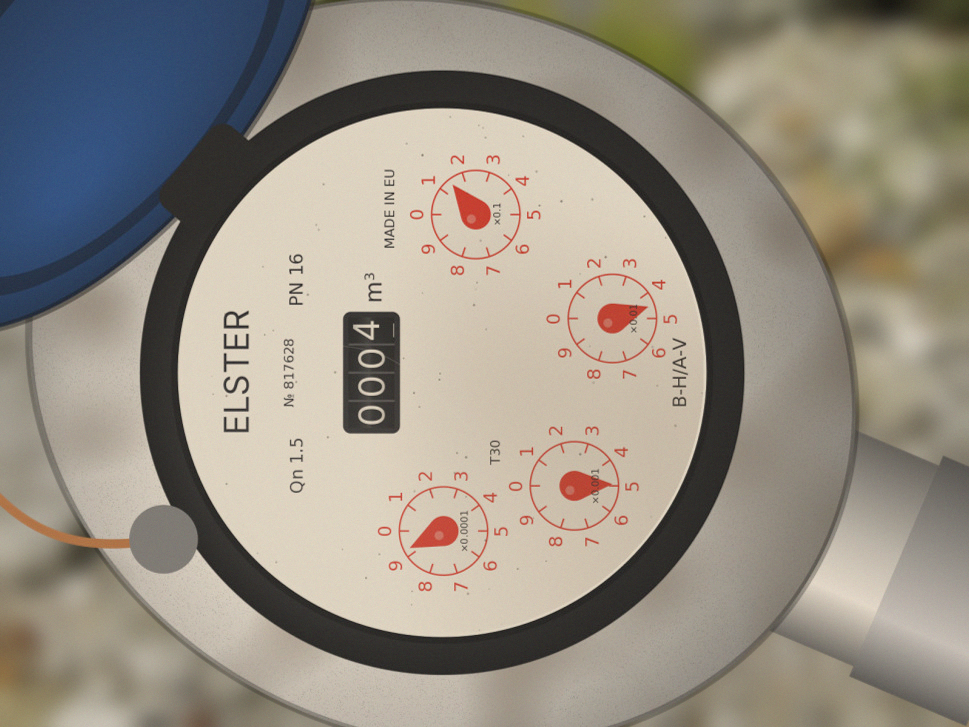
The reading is 4.1449 m³
